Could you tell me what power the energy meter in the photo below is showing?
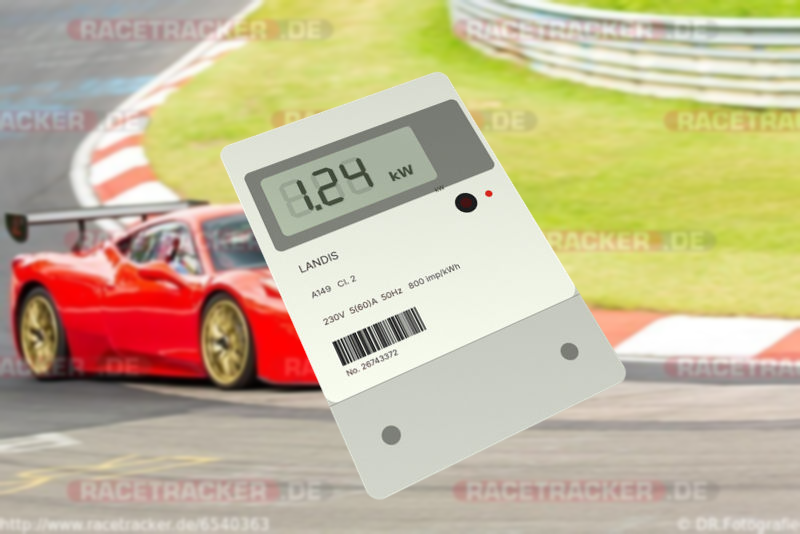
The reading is 1.24 kW
